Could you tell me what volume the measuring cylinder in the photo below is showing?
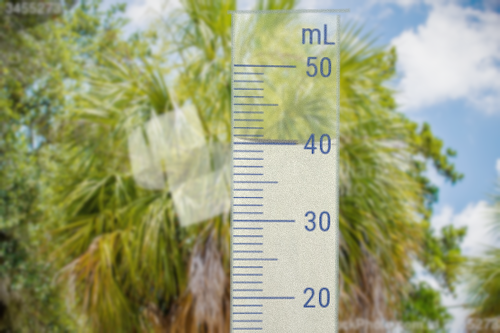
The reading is 40 mL
